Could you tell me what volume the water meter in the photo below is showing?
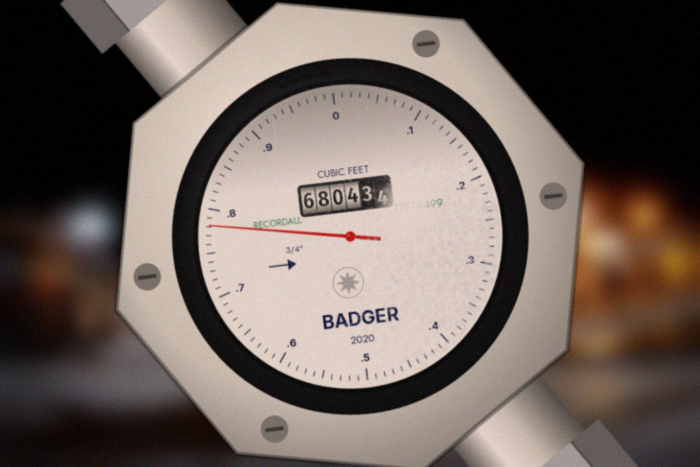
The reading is 680433.78 ft³
